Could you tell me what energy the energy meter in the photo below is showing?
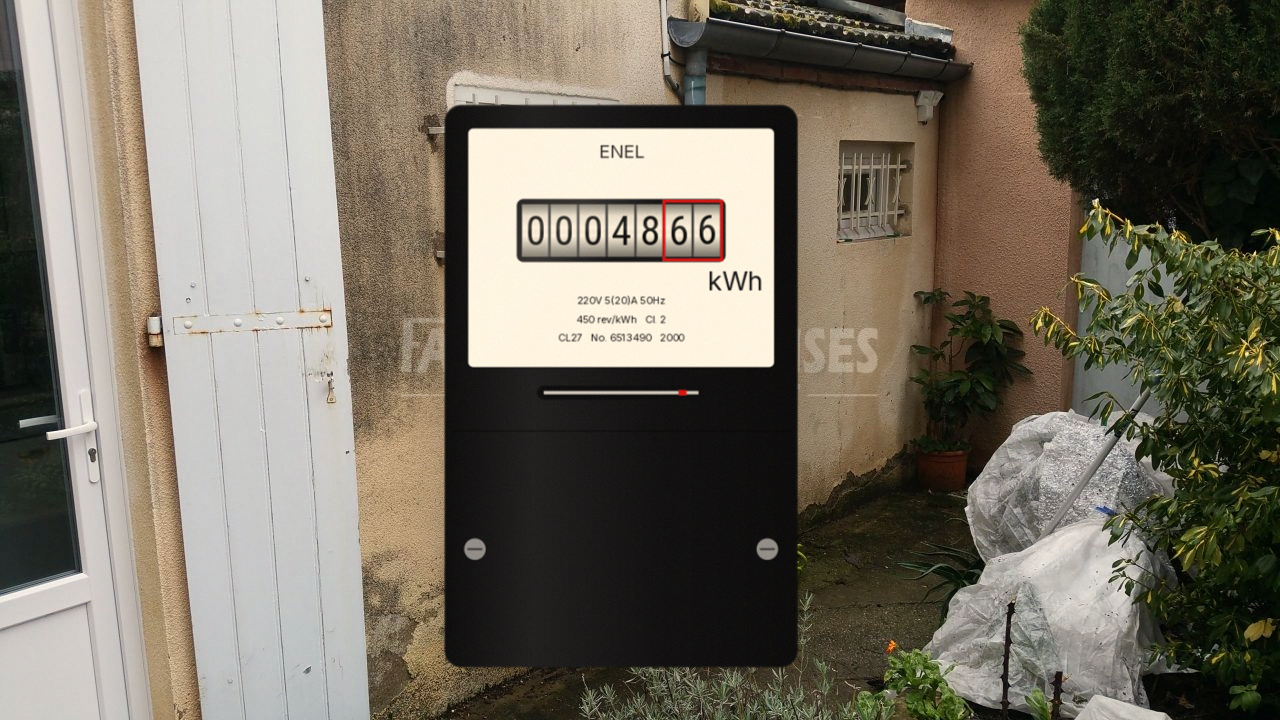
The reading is 48.66 kWh
